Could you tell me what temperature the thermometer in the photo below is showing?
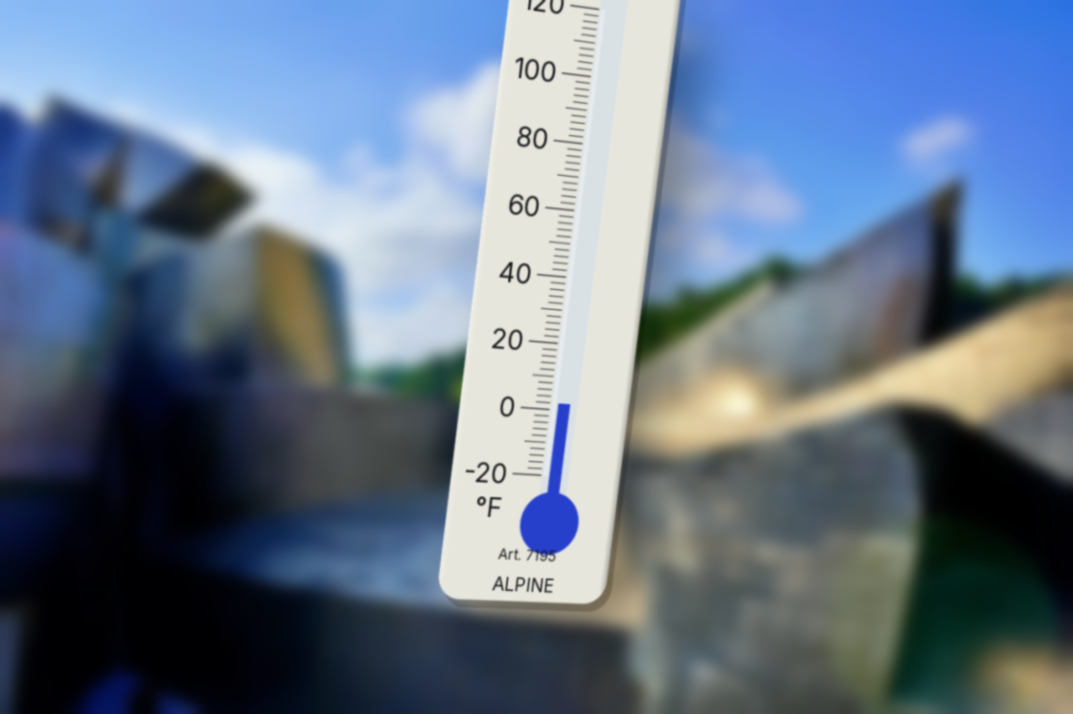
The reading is 2 °F
